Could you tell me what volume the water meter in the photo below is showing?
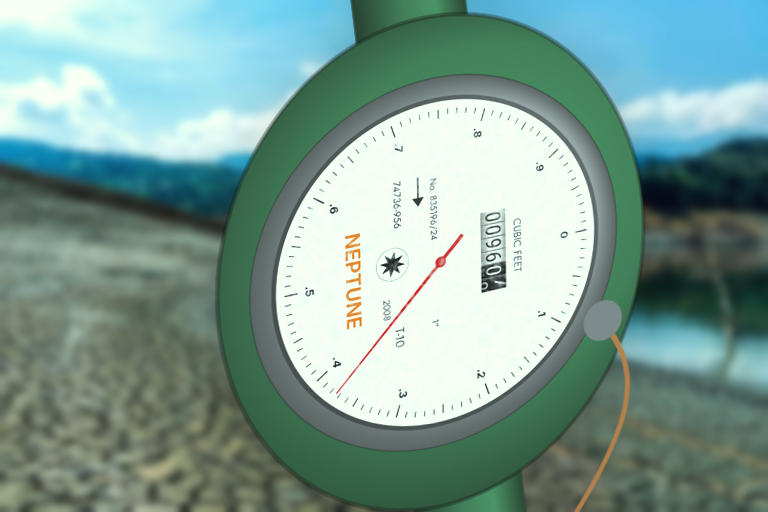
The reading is 9607.37 ft³
